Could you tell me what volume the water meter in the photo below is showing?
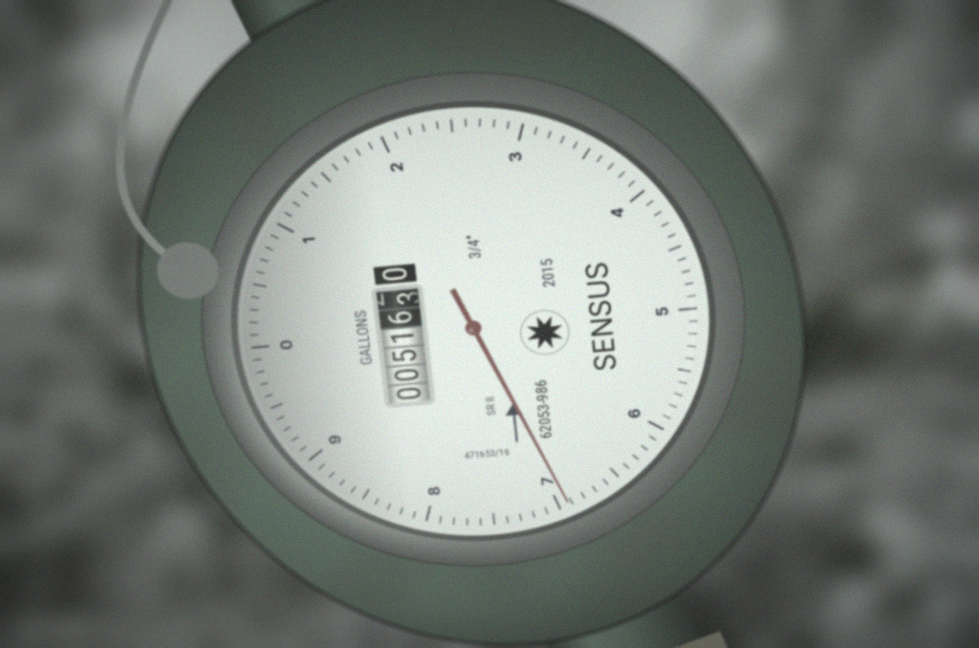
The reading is 51626.9 gal
